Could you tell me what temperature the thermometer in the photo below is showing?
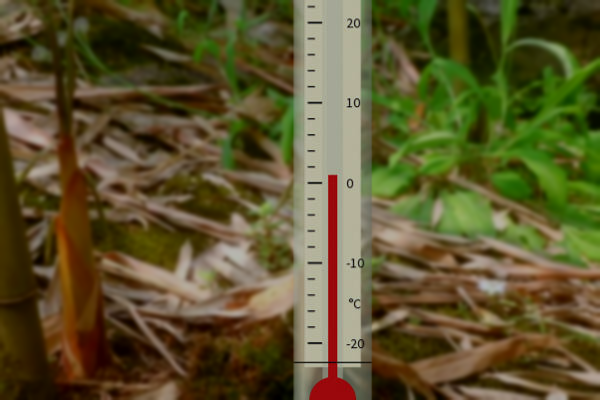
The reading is 1 °C
